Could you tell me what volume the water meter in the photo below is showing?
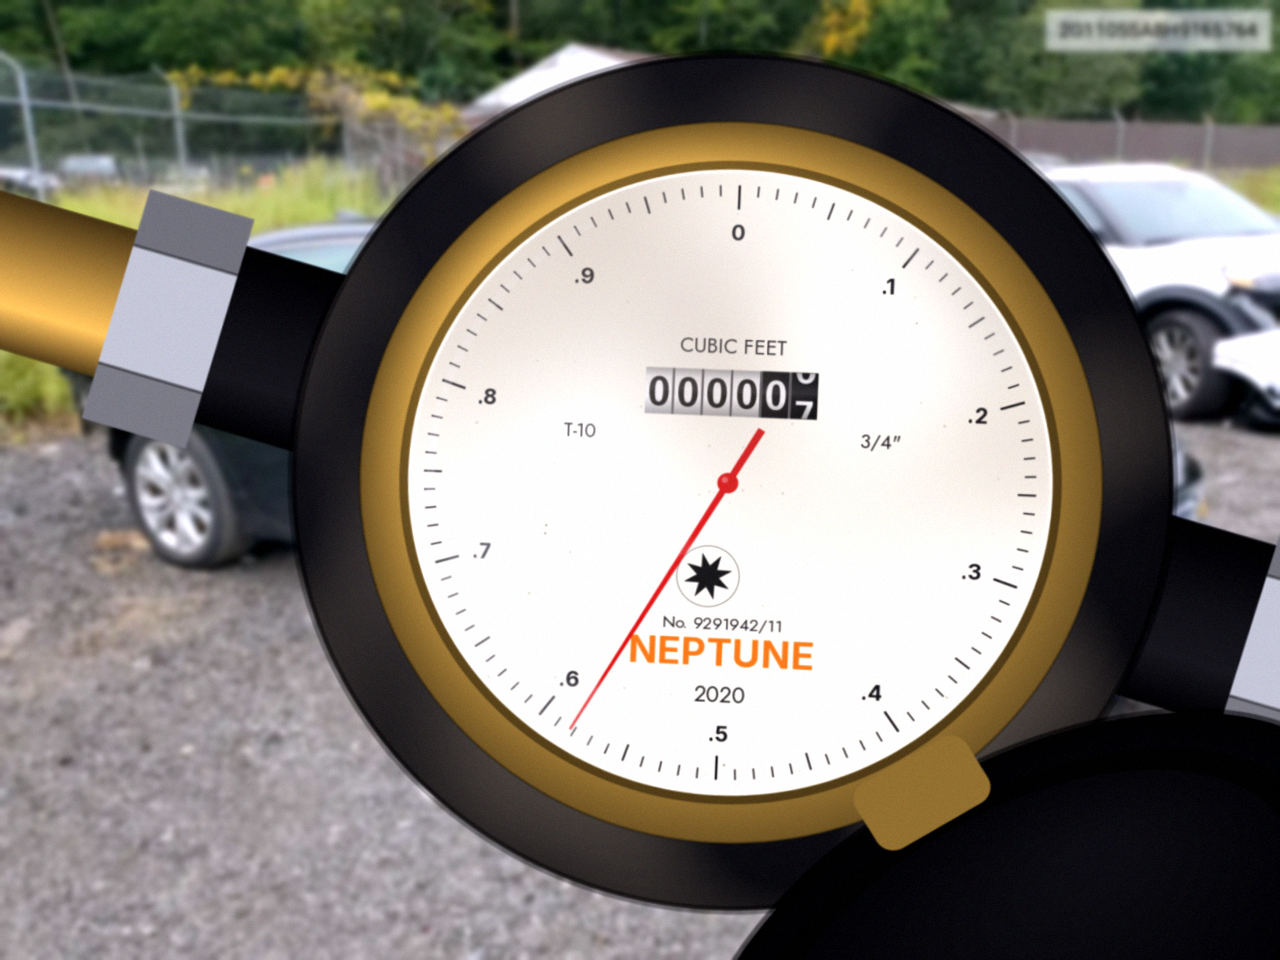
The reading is 6.58 ft³
